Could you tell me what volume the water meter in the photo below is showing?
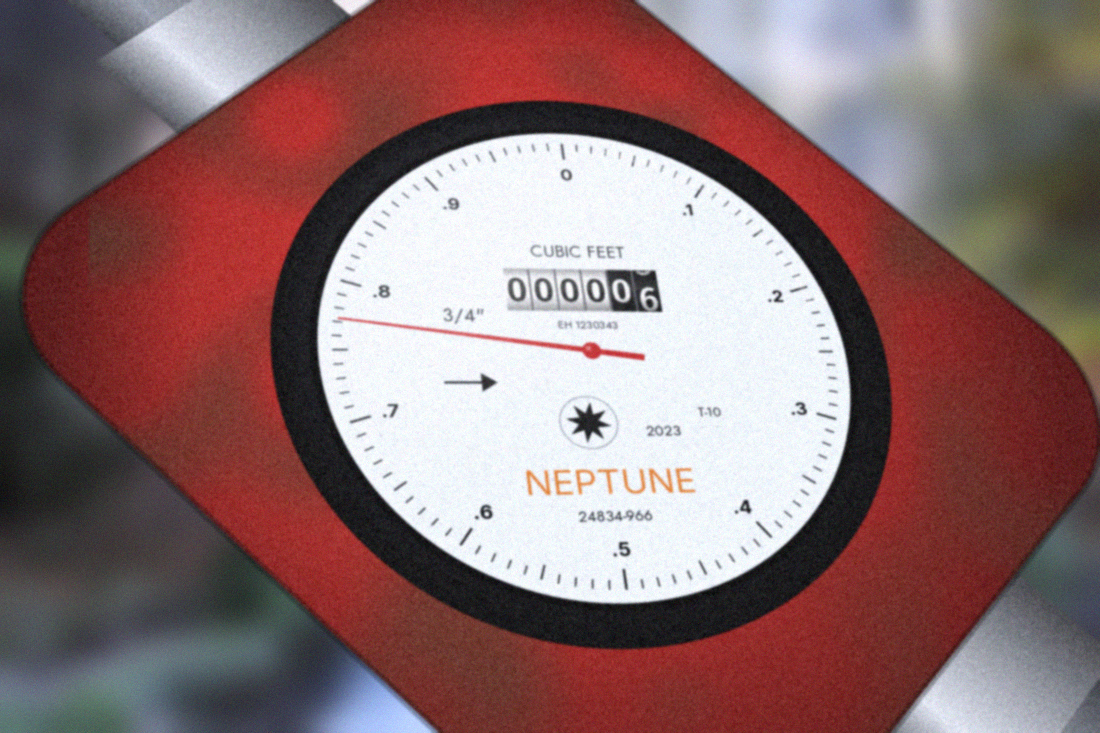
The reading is 5.77 ft³
